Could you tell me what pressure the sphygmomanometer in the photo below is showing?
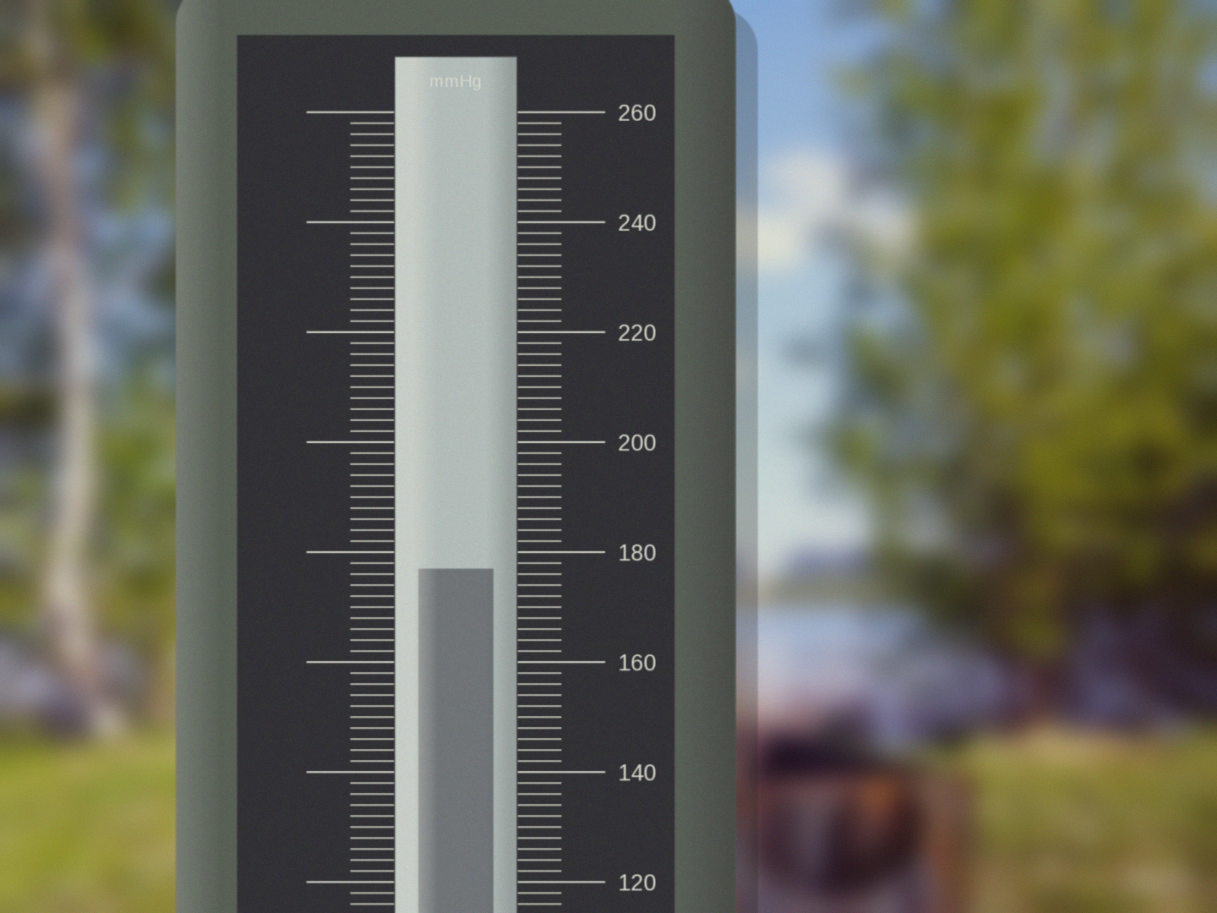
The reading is 177 mmHg
